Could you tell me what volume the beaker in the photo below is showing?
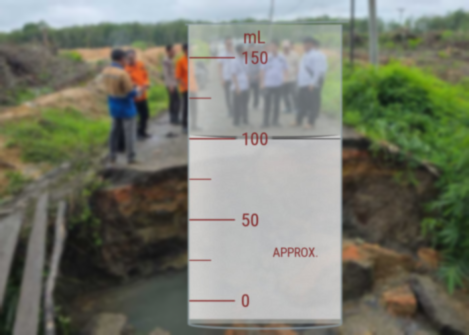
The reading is 100 mL
